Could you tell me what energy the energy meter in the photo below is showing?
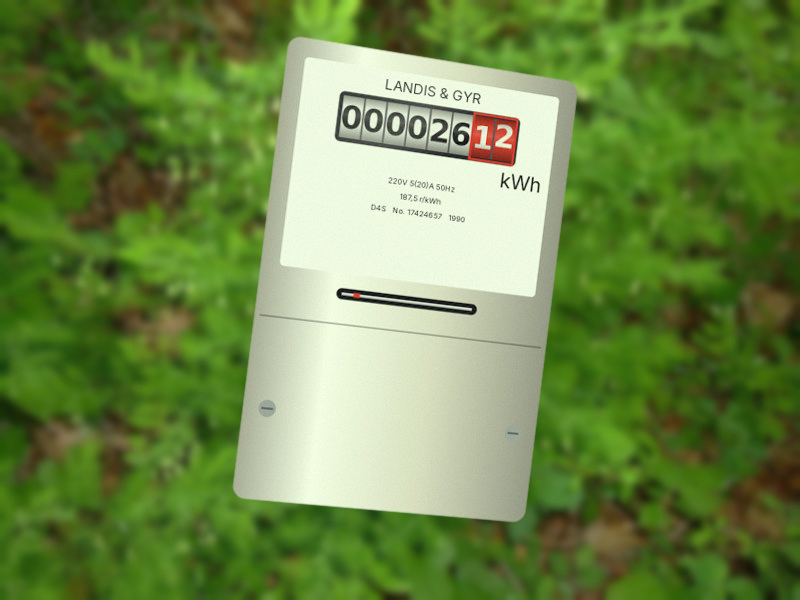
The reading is 26.12 kWh
